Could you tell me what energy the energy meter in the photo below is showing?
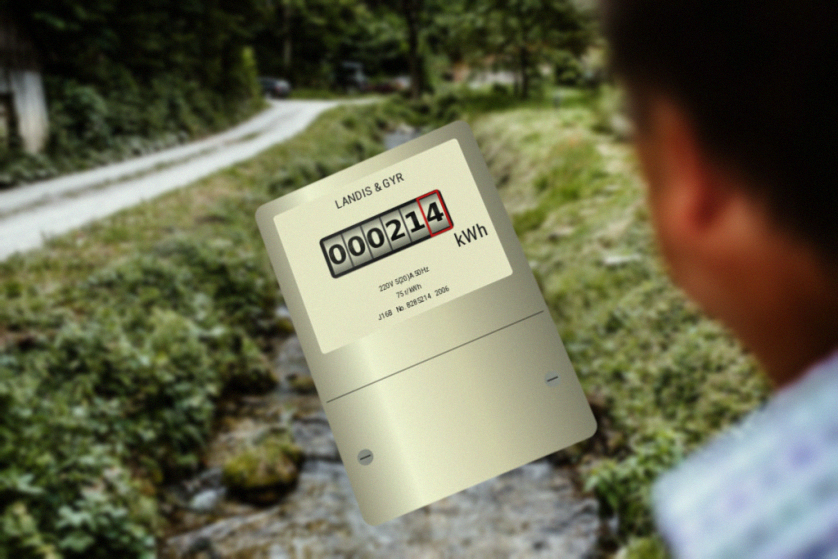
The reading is 21.4 kWh
